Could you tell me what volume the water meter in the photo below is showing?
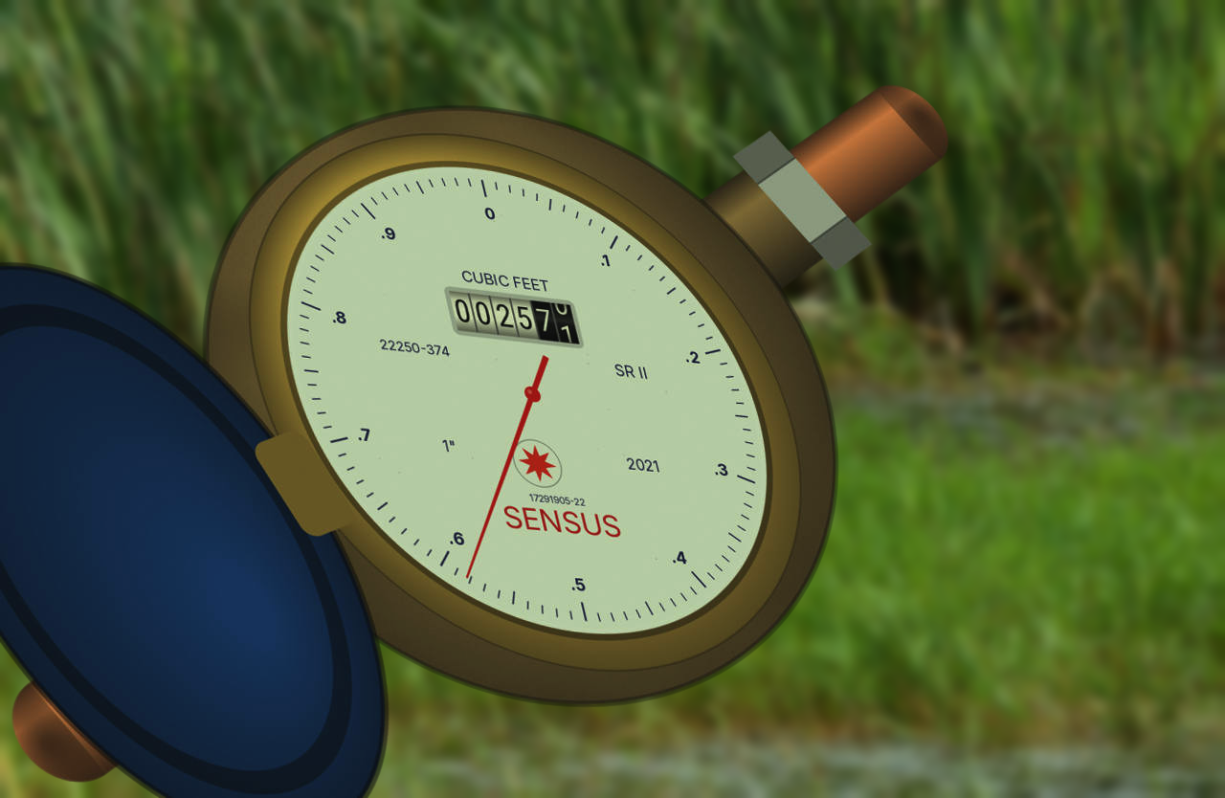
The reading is 2570.58 ft³
